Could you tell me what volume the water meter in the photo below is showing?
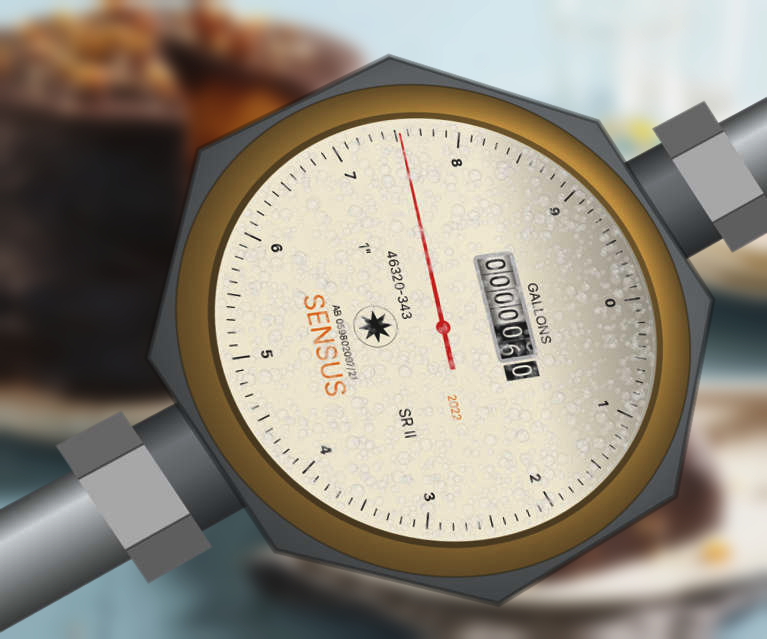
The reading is 57.5 gal
